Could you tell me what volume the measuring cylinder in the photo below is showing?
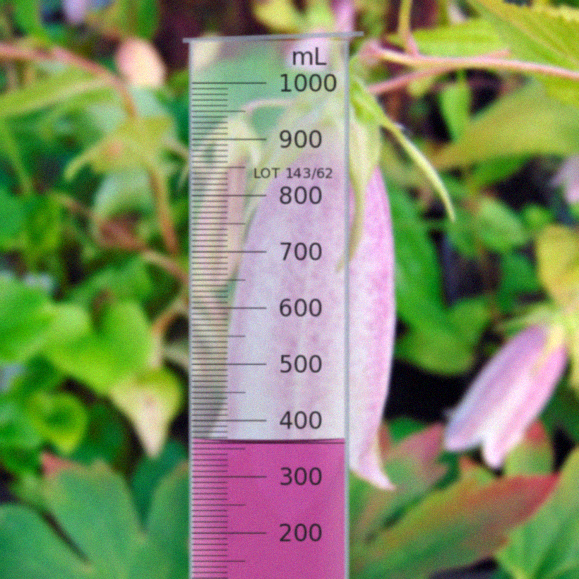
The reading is 360 mL
